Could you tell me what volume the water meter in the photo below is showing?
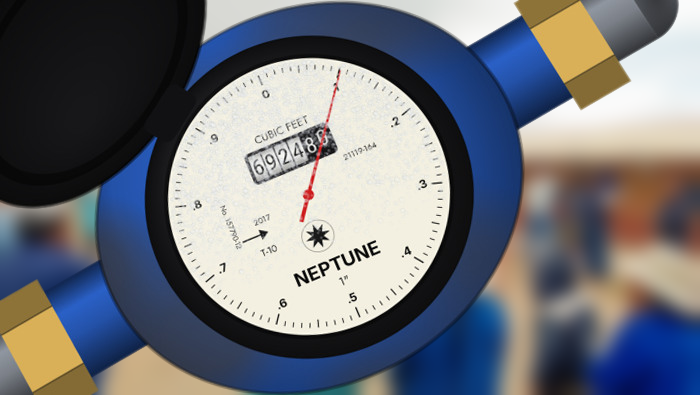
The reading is 692480.10 ft³
